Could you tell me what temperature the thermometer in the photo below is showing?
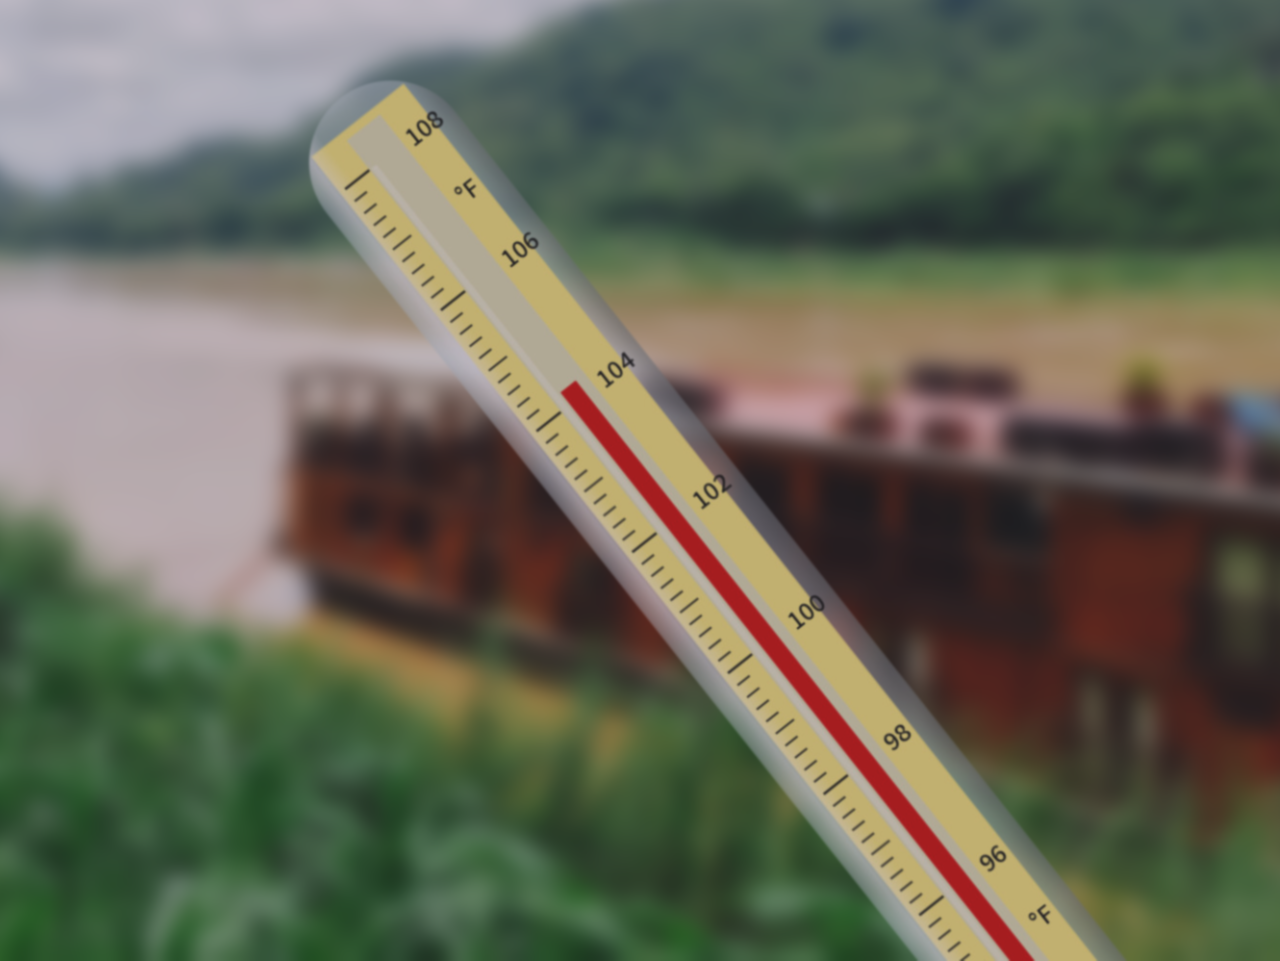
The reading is 104.2 °F
